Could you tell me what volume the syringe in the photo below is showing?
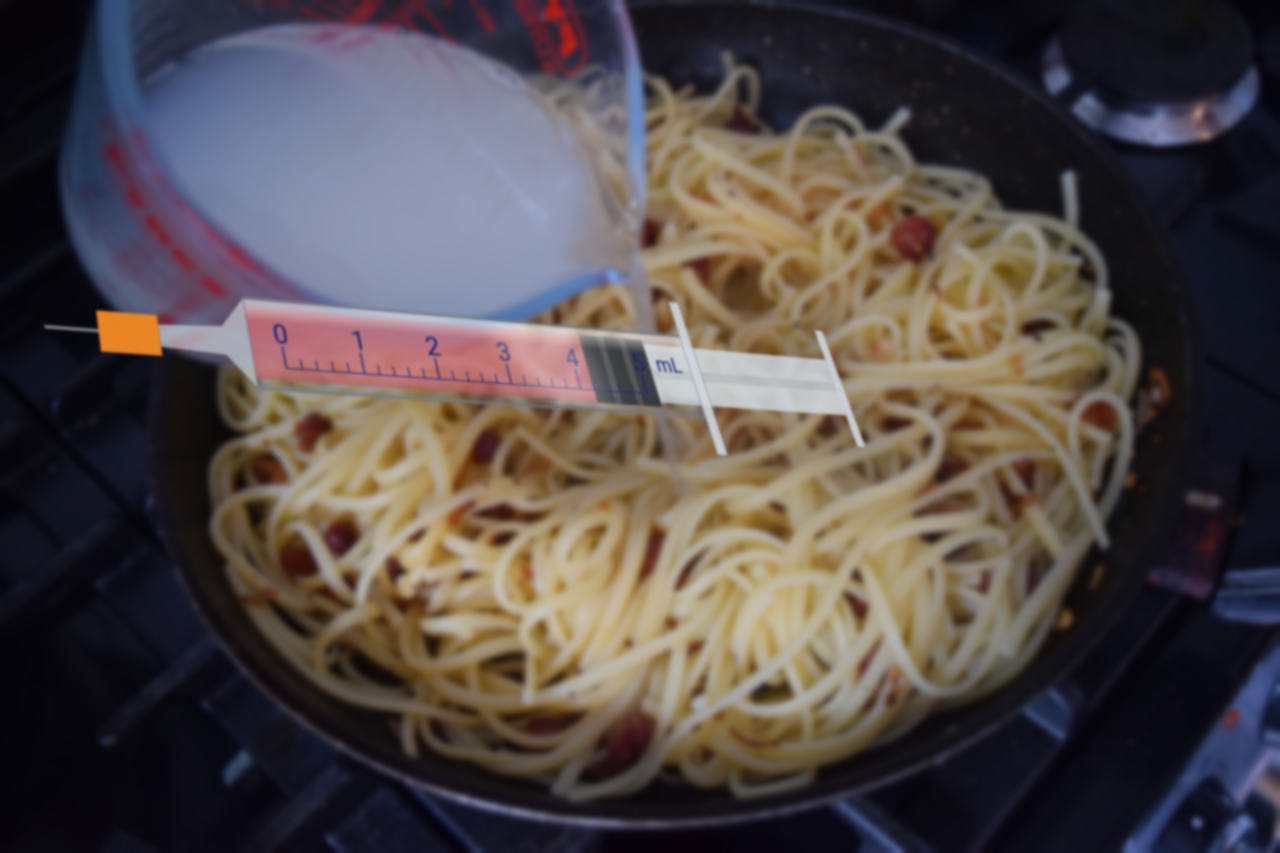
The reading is 4.2 mL
